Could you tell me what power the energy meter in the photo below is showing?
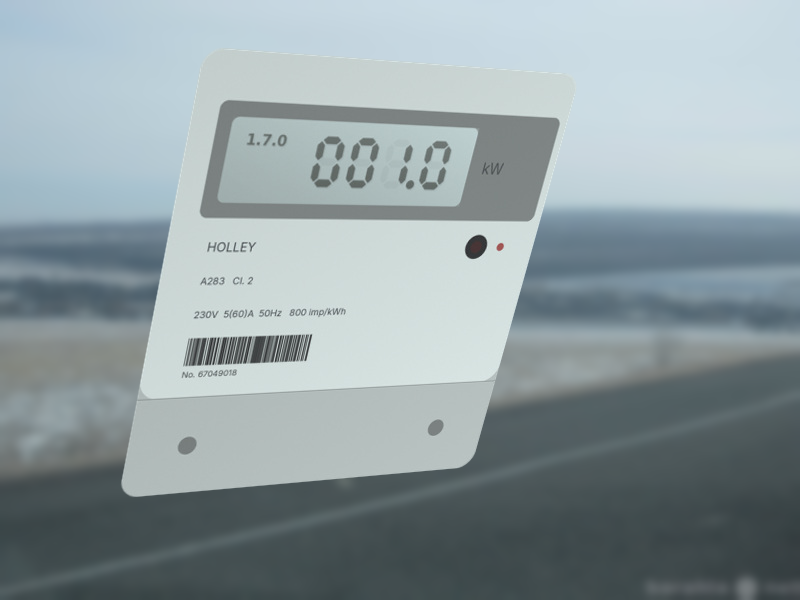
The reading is 1.0 kW
